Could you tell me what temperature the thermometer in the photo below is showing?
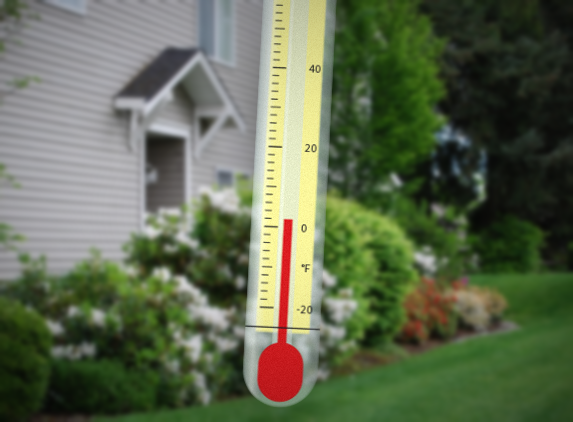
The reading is 2 °F
